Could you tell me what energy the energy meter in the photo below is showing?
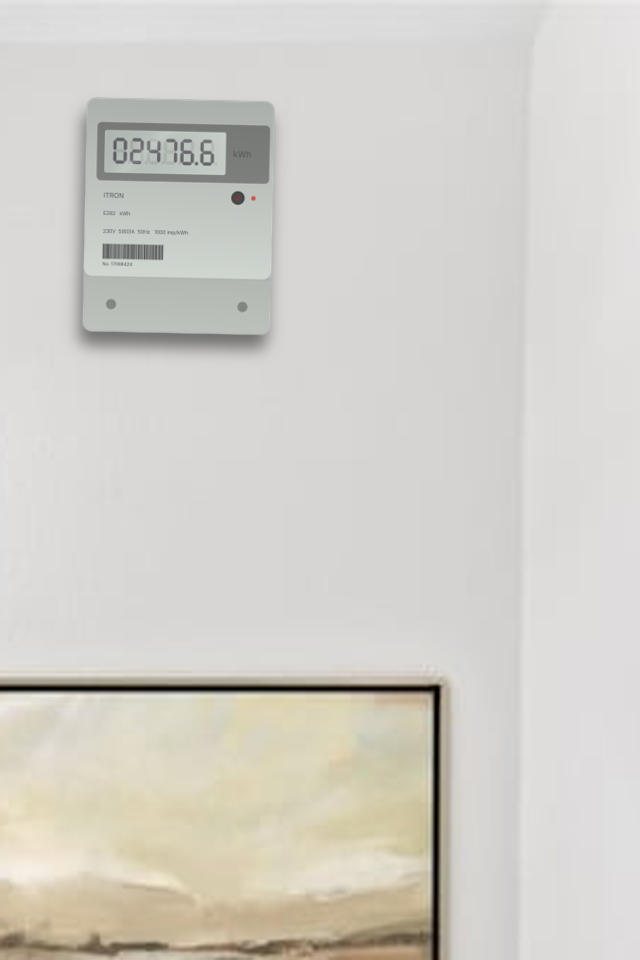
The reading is 2476.6 kWh
